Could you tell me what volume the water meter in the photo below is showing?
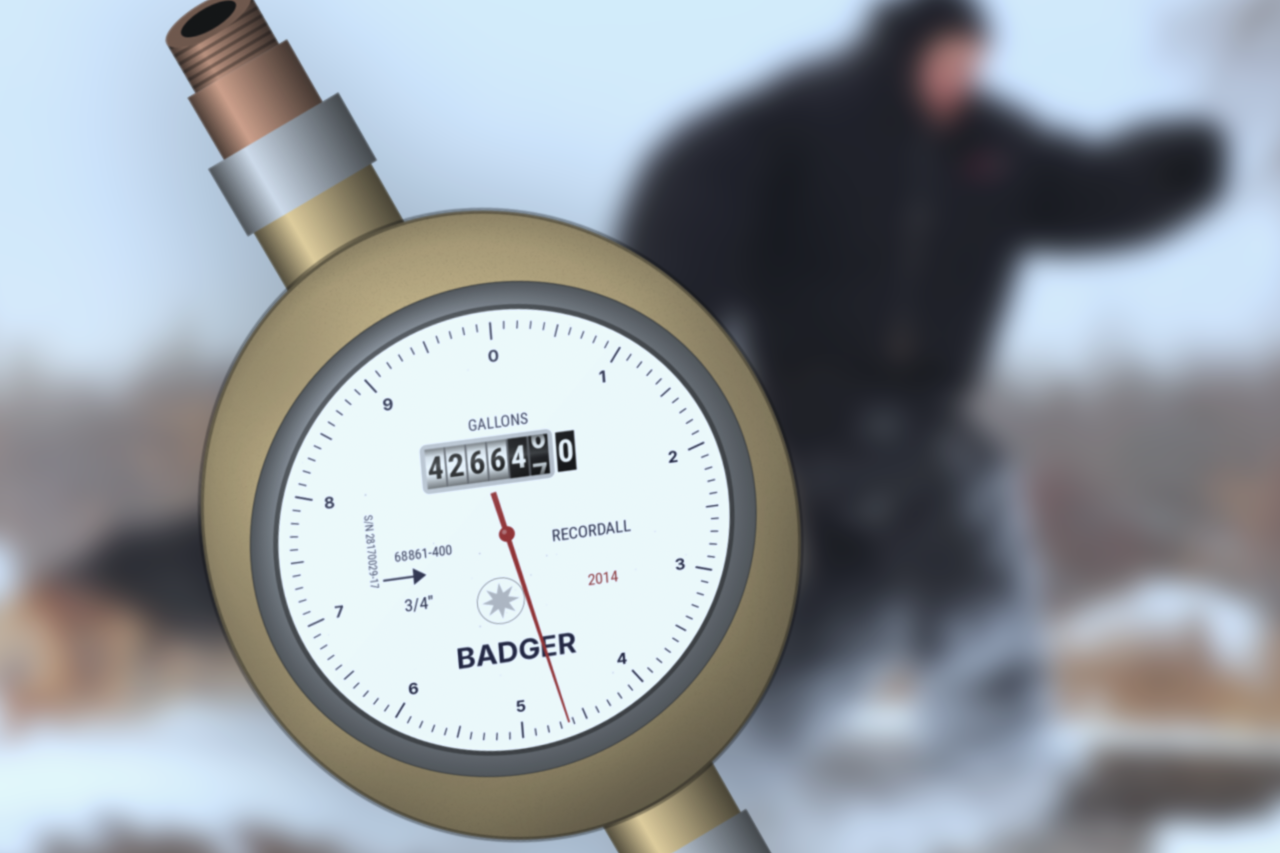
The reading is 4266464.6 gal
